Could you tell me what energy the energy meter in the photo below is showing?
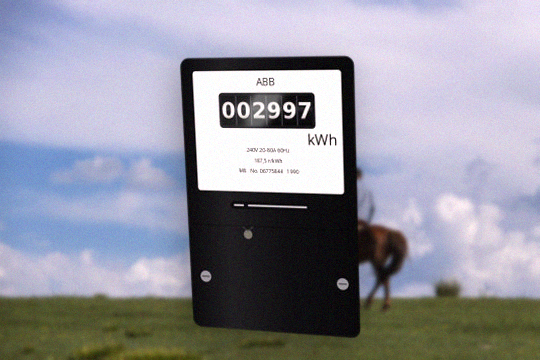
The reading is 2997 kWh
